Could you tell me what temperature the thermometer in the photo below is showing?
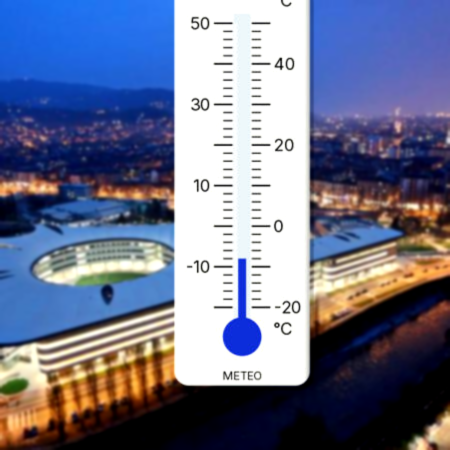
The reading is -8 °C
